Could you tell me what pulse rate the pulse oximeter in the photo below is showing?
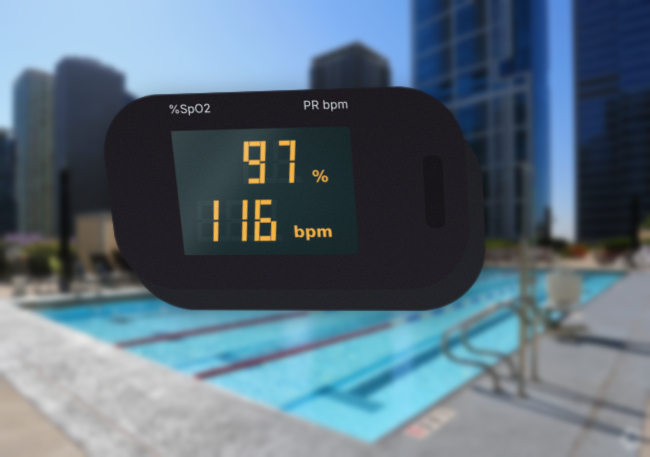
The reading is 116 bpm
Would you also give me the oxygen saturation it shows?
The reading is 97 %
